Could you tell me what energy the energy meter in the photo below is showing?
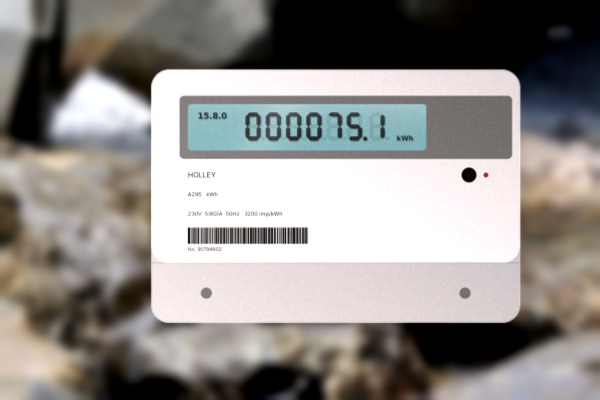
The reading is 75.1 kWh
